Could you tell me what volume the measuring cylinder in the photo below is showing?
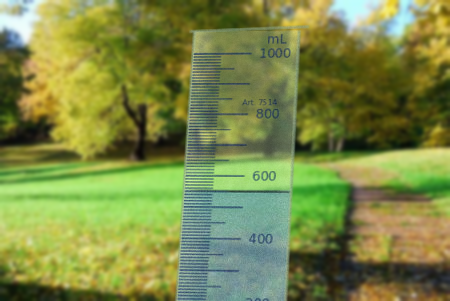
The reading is 550 mL
